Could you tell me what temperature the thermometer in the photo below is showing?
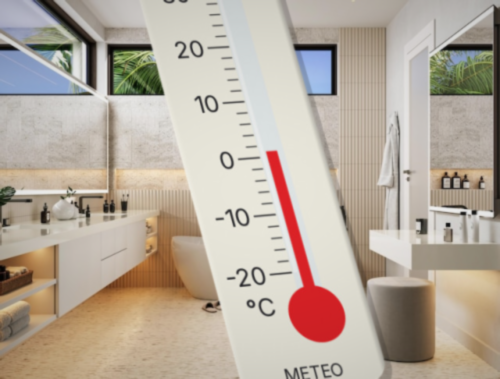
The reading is 1 °C
